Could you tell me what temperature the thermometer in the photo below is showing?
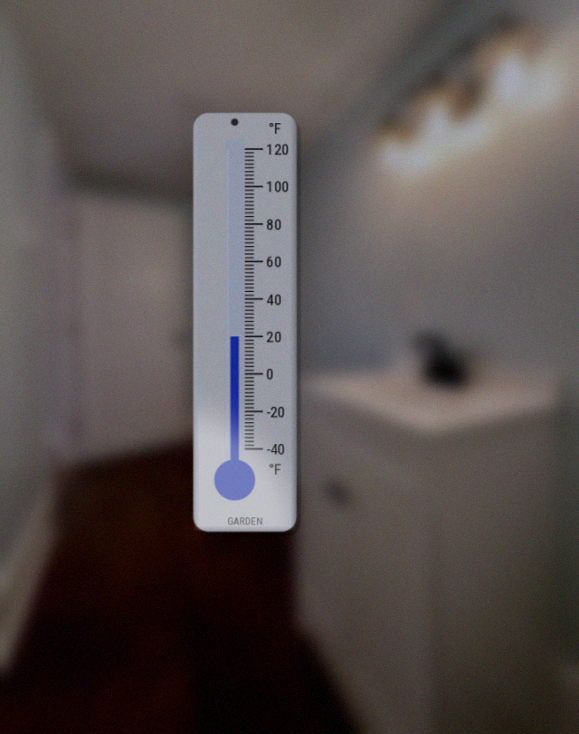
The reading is 20 °F
